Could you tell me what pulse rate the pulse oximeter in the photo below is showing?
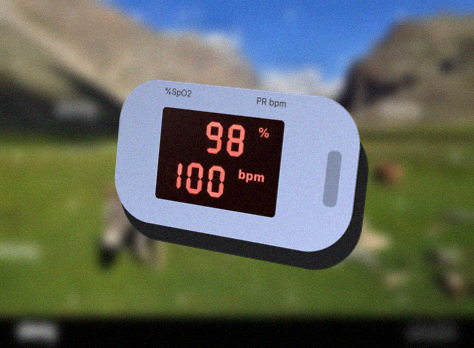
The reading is 100 bpm
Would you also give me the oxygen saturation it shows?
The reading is 98 %
